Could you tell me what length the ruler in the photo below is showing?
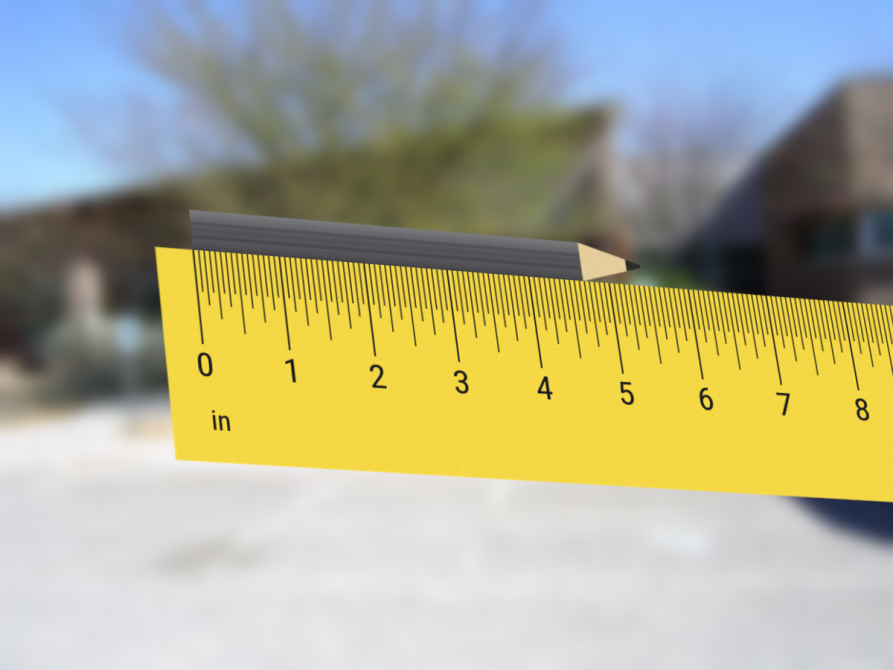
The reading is 5.4375 in
